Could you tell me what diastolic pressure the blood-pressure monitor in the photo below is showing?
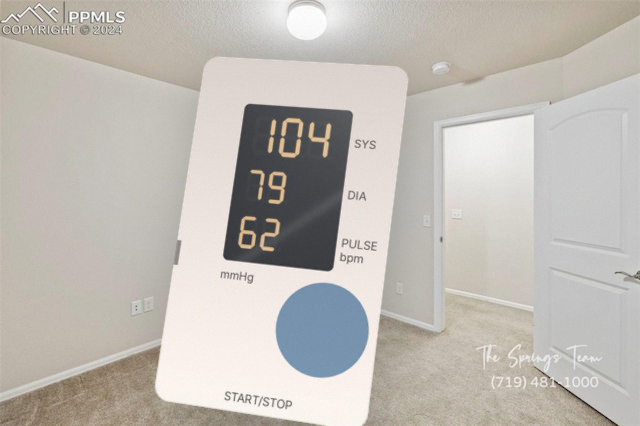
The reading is 79 mmHg
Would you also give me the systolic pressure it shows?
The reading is 104 mmHg
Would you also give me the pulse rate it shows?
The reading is 62 bpm
